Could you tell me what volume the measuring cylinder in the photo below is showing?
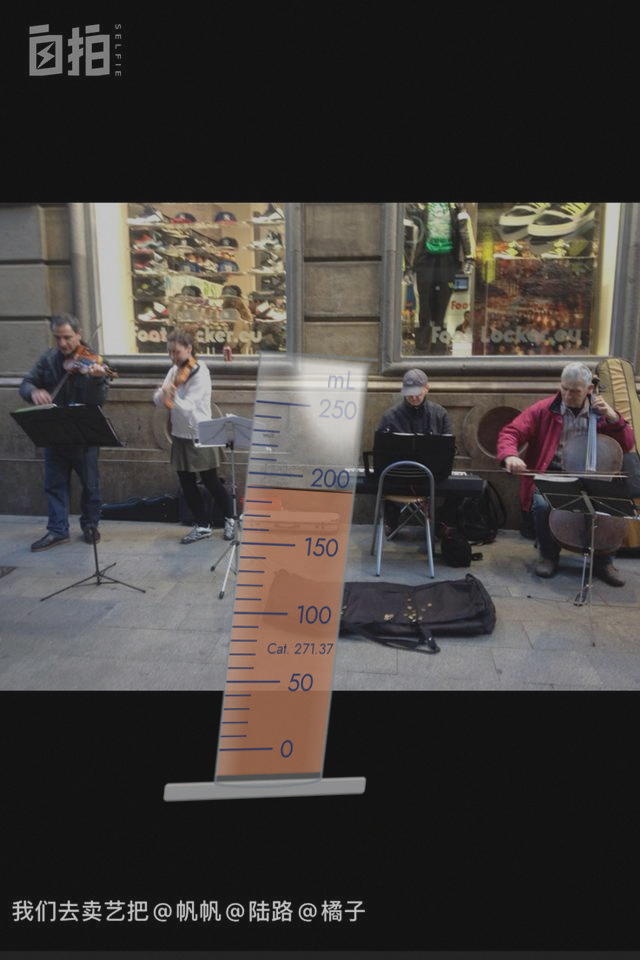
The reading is 190 mL
